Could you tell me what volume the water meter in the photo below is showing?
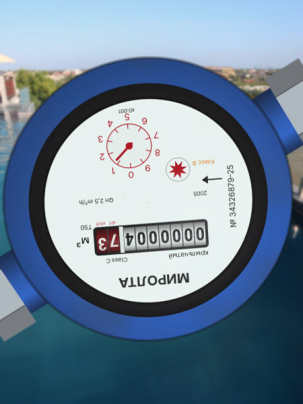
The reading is 4.731 m³
